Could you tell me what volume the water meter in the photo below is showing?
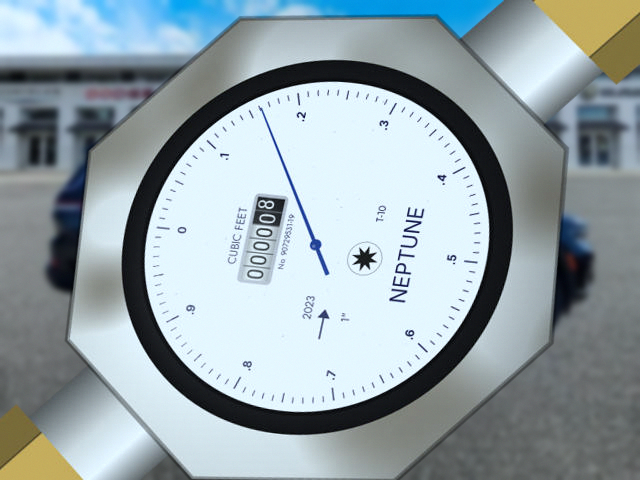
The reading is 8.16 ft³
